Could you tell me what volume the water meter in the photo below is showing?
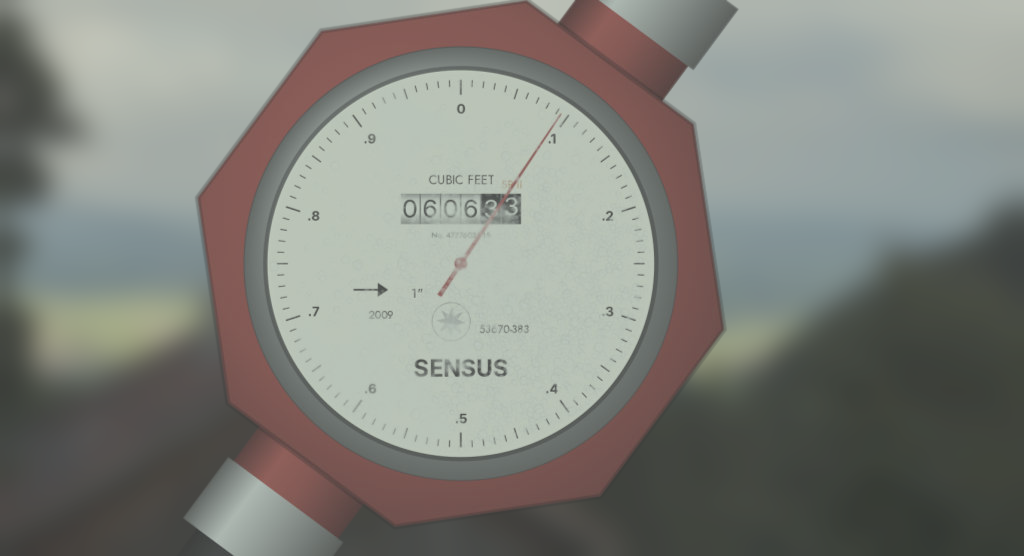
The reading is 60633.09 ft³
